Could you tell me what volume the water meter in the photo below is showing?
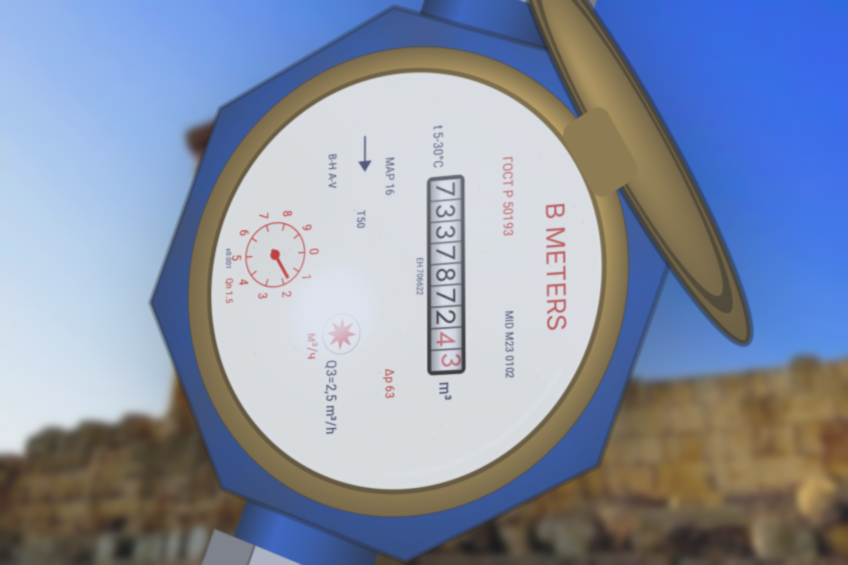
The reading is 7337872.431 m³
